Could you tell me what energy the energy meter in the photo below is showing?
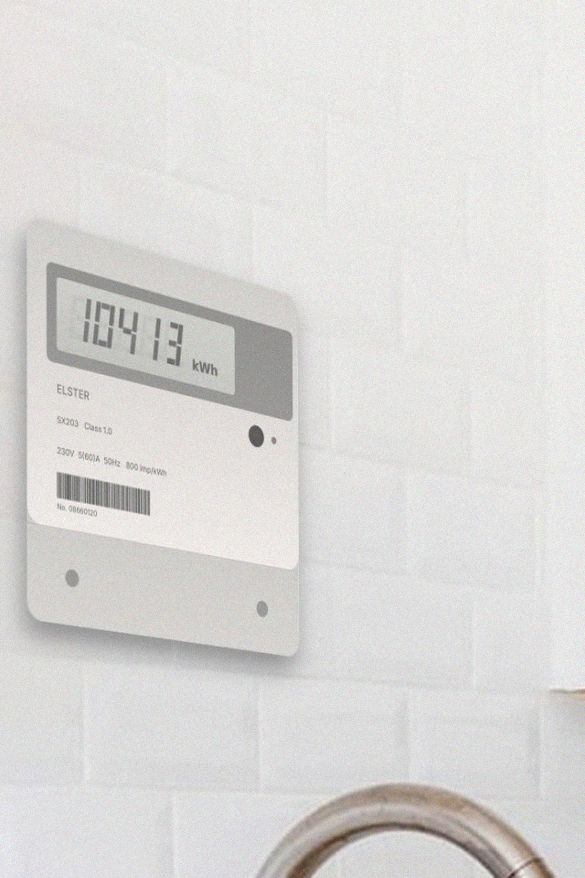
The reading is 10413 kWh
